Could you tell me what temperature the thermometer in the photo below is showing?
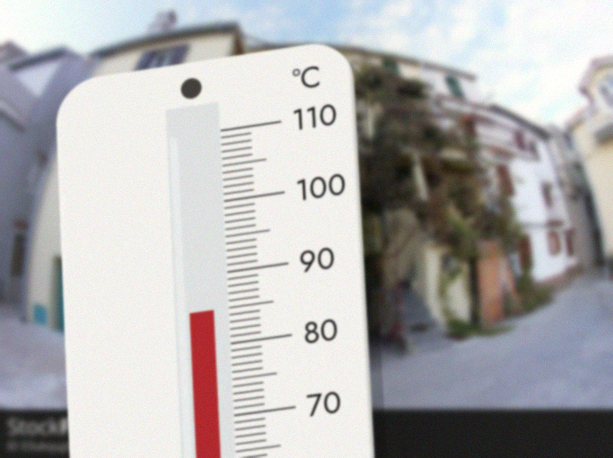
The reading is 85 °C
